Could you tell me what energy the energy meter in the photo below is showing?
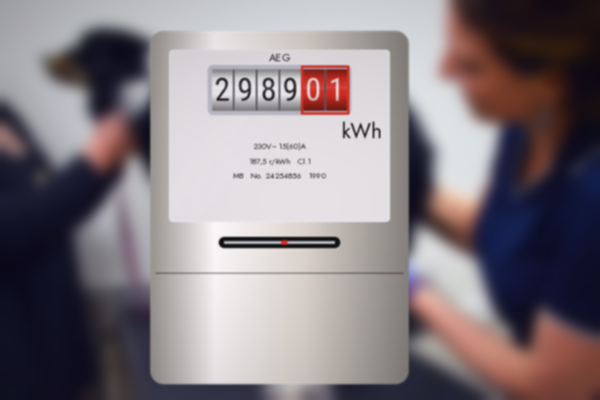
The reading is 2989.01 kWh
